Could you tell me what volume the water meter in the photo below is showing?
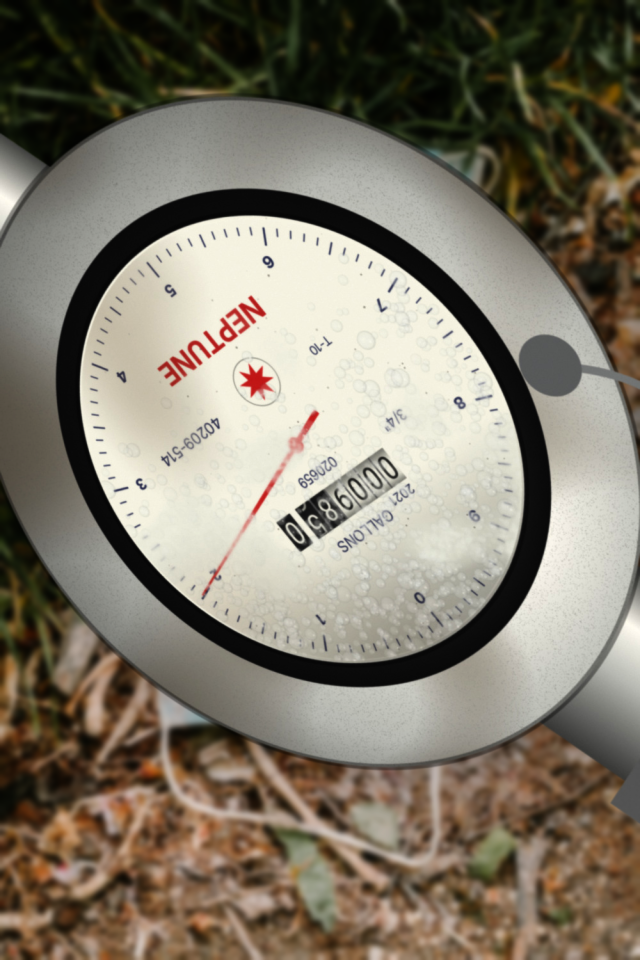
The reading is 9852.0 gal
